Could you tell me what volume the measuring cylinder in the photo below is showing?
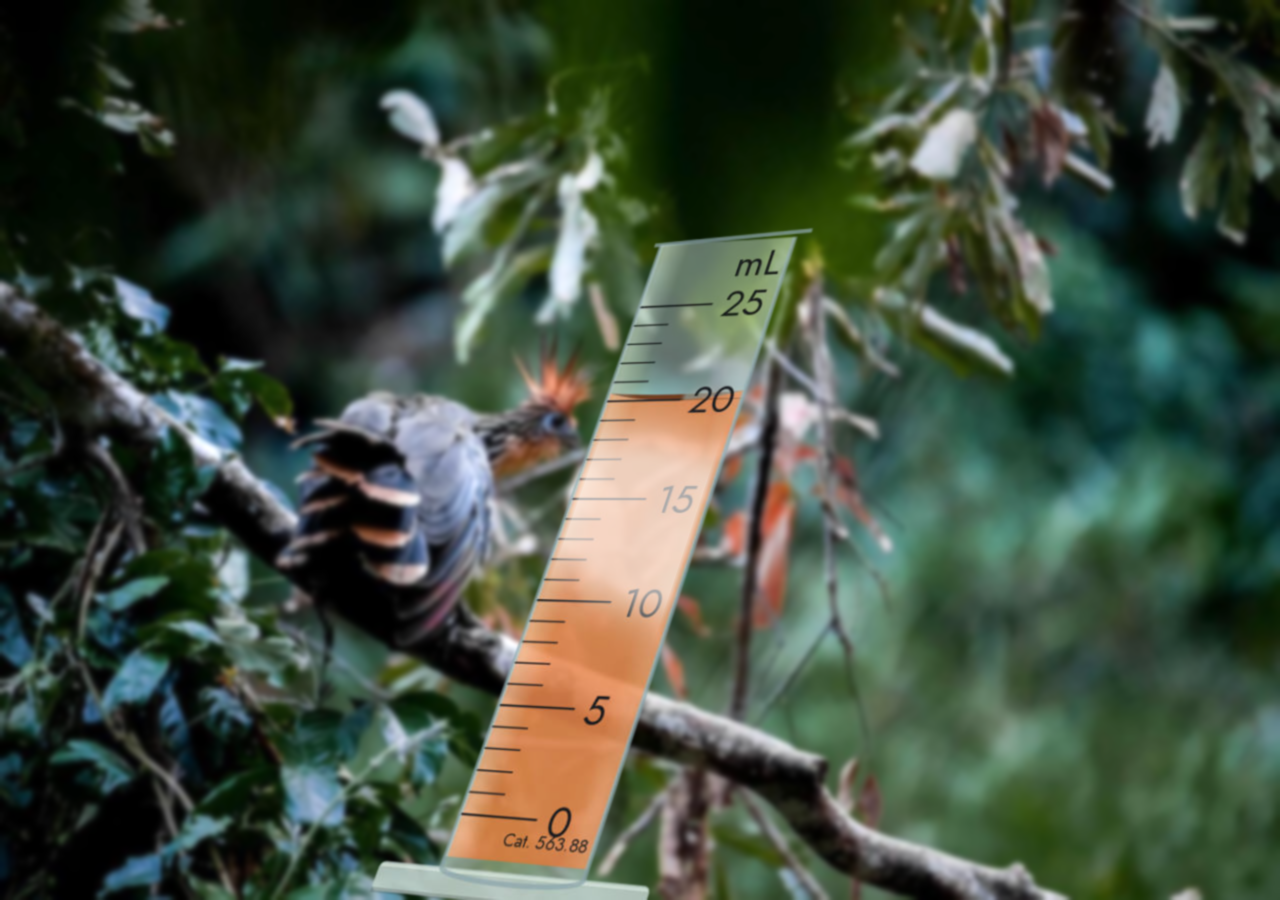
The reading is 20 mL
